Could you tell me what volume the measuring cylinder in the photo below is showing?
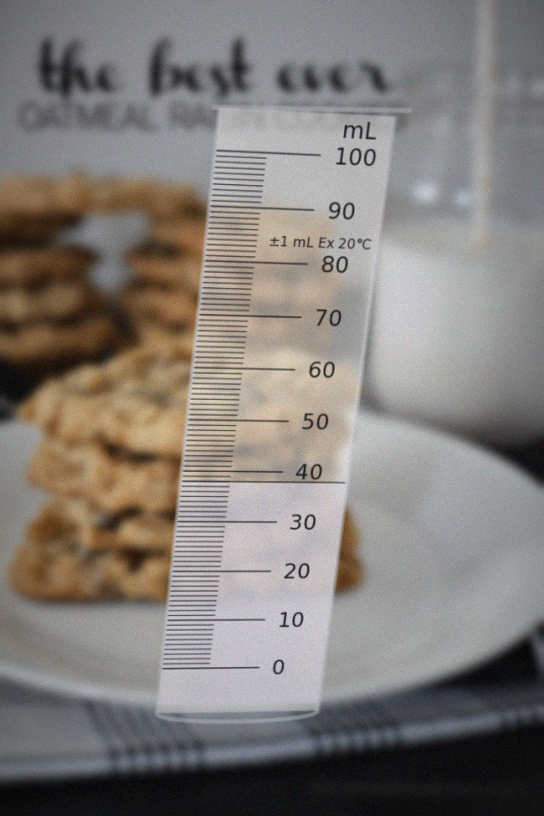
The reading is 38 mL
